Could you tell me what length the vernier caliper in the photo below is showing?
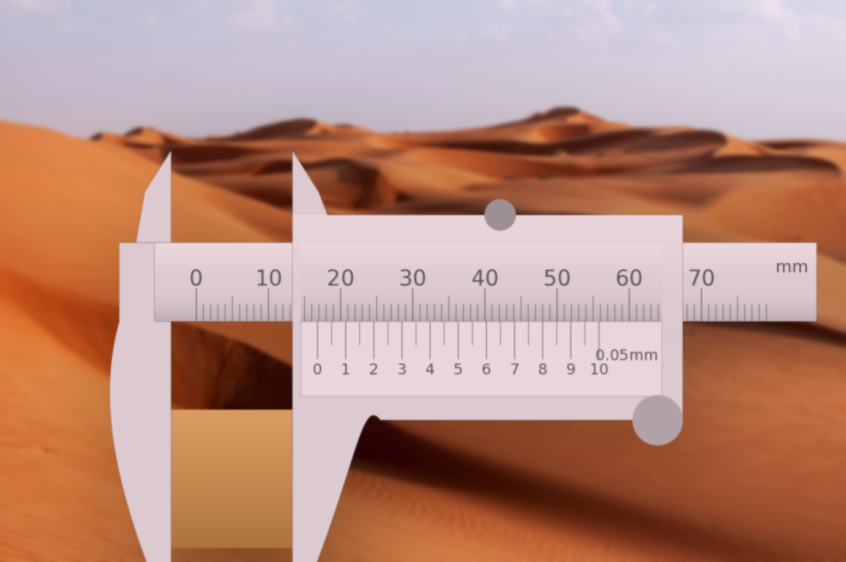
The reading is 16.8 mm
